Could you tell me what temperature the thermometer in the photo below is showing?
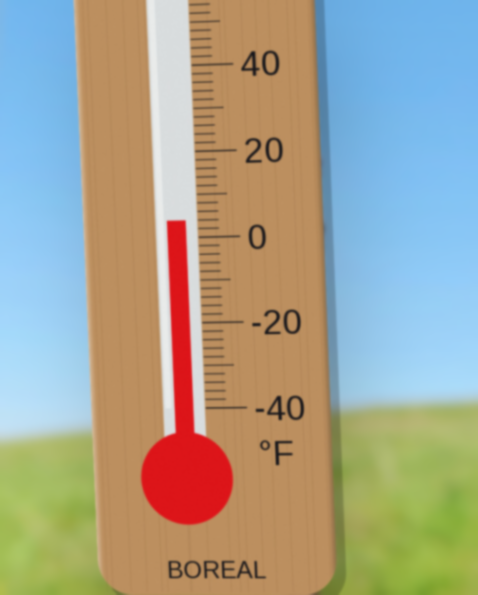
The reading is 4 °F
